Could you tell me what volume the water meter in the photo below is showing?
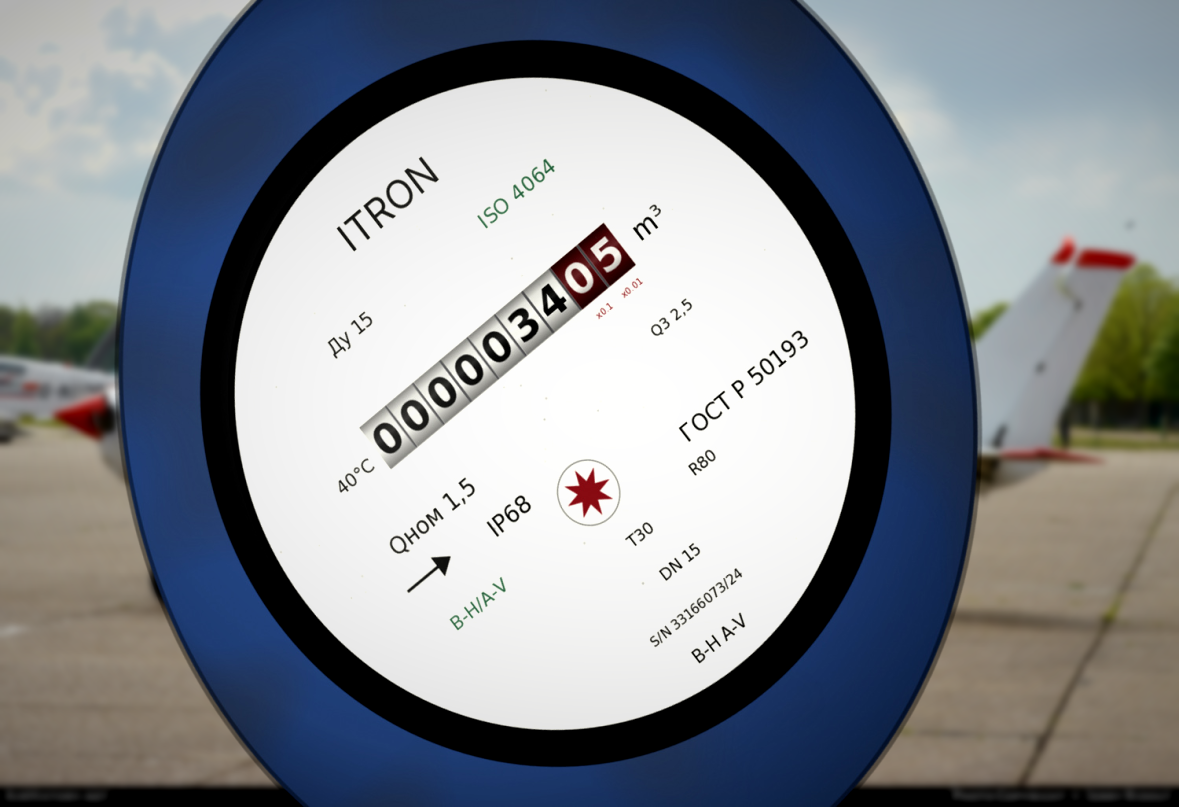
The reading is 34.05 m³
